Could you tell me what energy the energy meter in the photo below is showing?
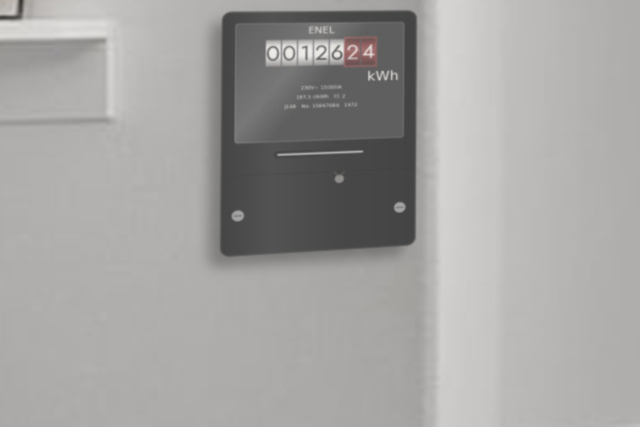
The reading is 126.24 kWh
